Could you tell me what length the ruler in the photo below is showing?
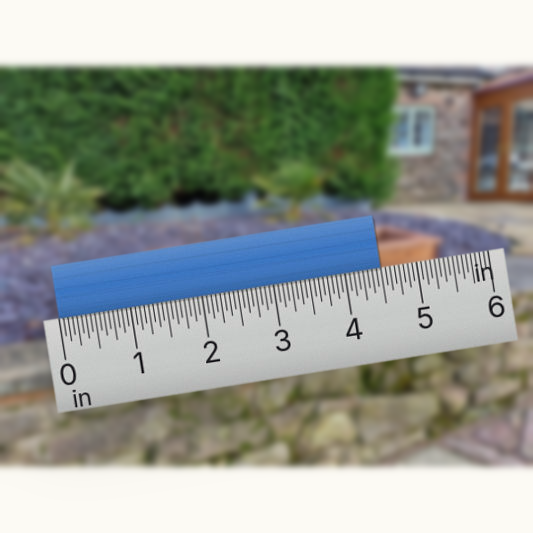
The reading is 4.5 in
